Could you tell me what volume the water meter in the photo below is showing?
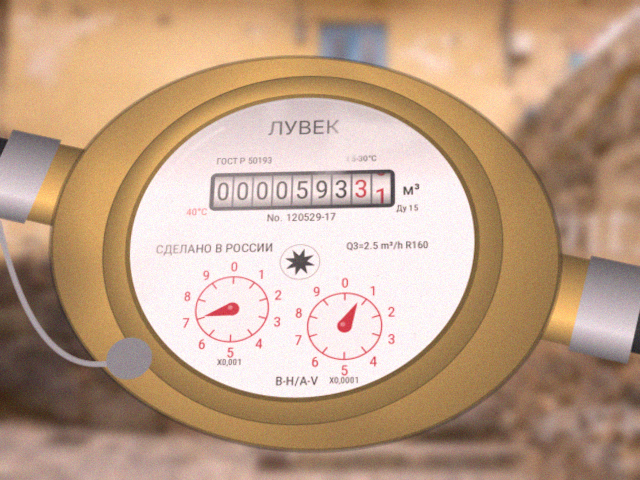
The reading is 593.3070 m³
